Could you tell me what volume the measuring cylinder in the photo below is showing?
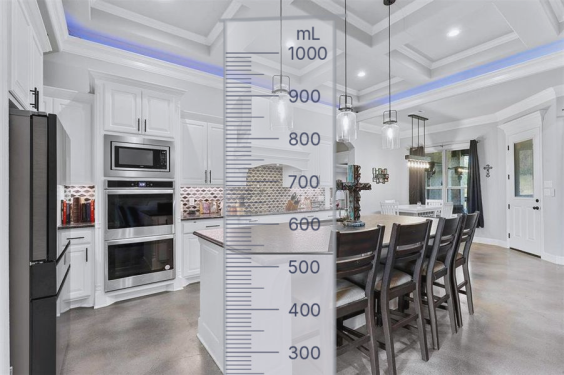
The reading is 530 mL
